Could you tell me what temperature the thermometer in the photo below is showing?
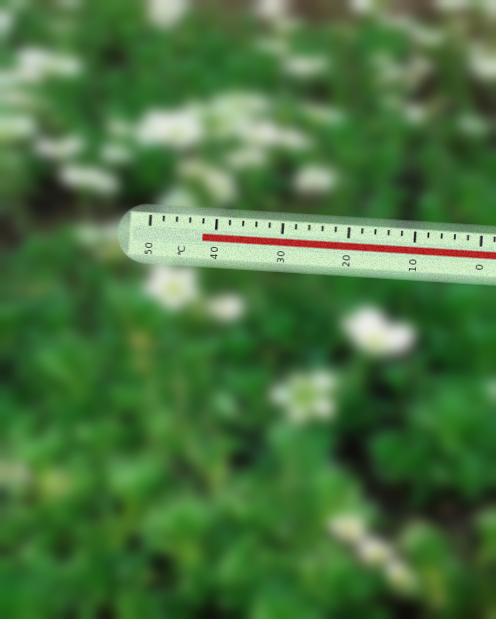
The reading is 42 °C
